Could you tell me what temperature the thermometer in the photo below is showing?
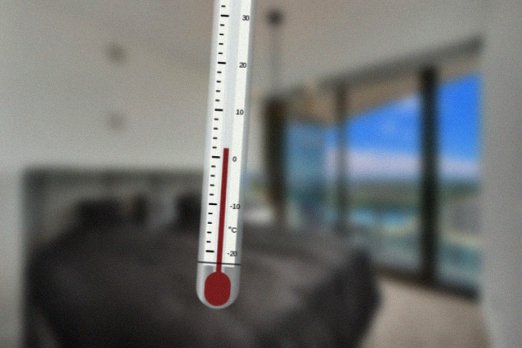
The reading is 2 °C
